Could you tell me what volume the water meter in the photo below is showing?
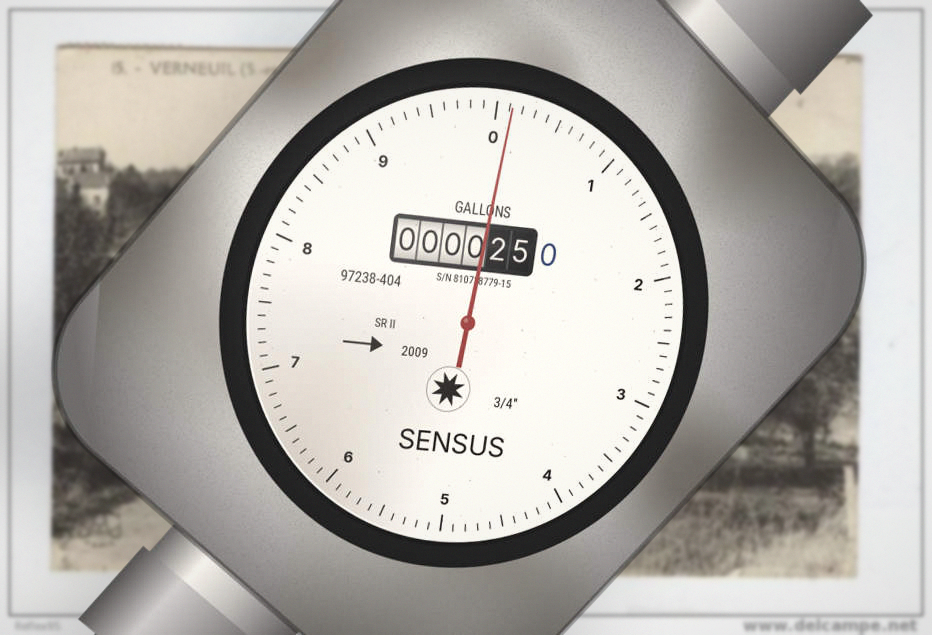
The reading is 250.1 gal
